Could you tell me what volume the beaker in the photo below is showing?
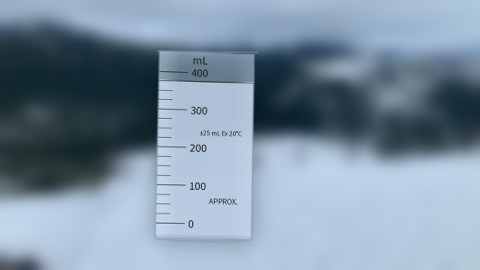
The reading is 375 mL
